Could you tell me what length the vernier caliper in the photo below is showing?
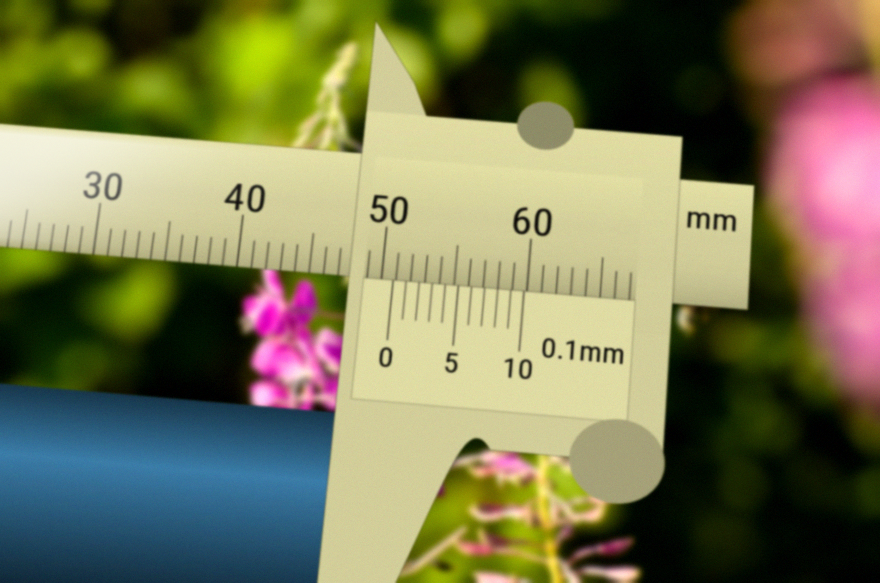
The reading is 50.8 mm
